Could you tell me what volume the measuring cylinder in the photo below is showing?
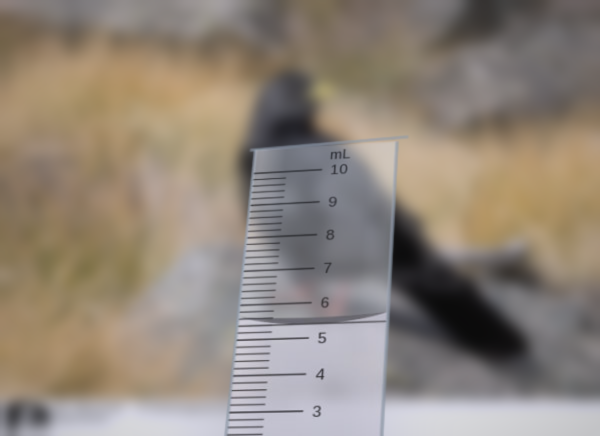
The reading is 5.4 mL
